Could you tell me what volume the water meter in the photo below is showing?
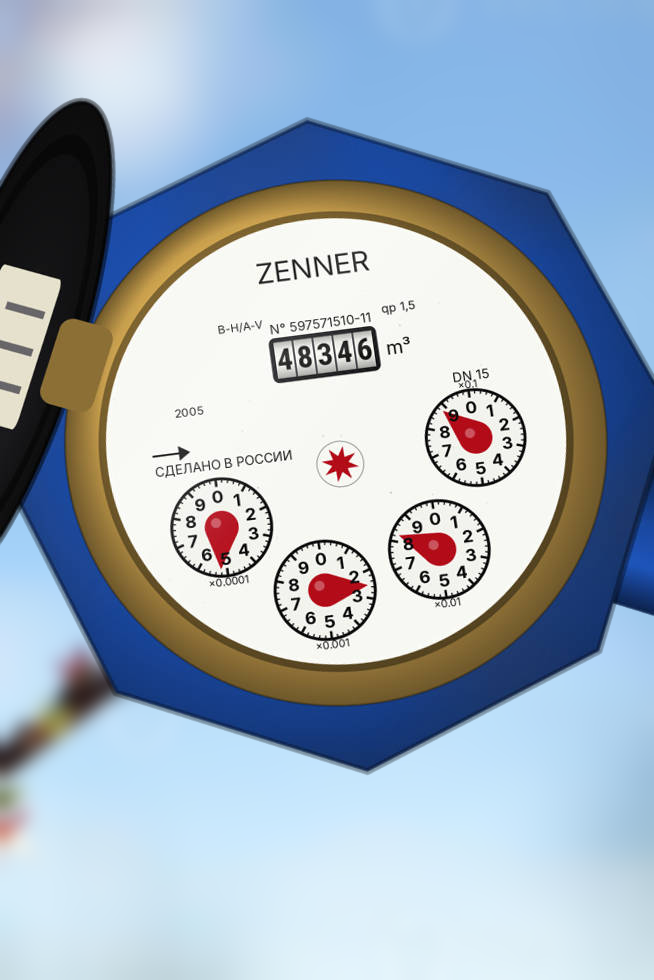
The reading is 48346.8825 m³
